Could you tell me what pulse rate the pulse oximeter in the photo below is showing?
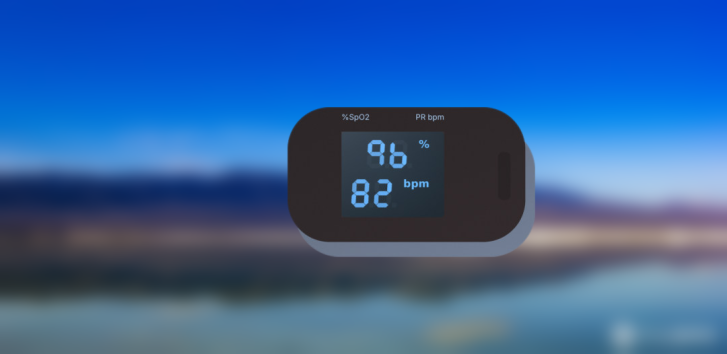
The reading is 82 bpm
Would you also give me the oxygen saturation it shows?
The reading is 96 %
